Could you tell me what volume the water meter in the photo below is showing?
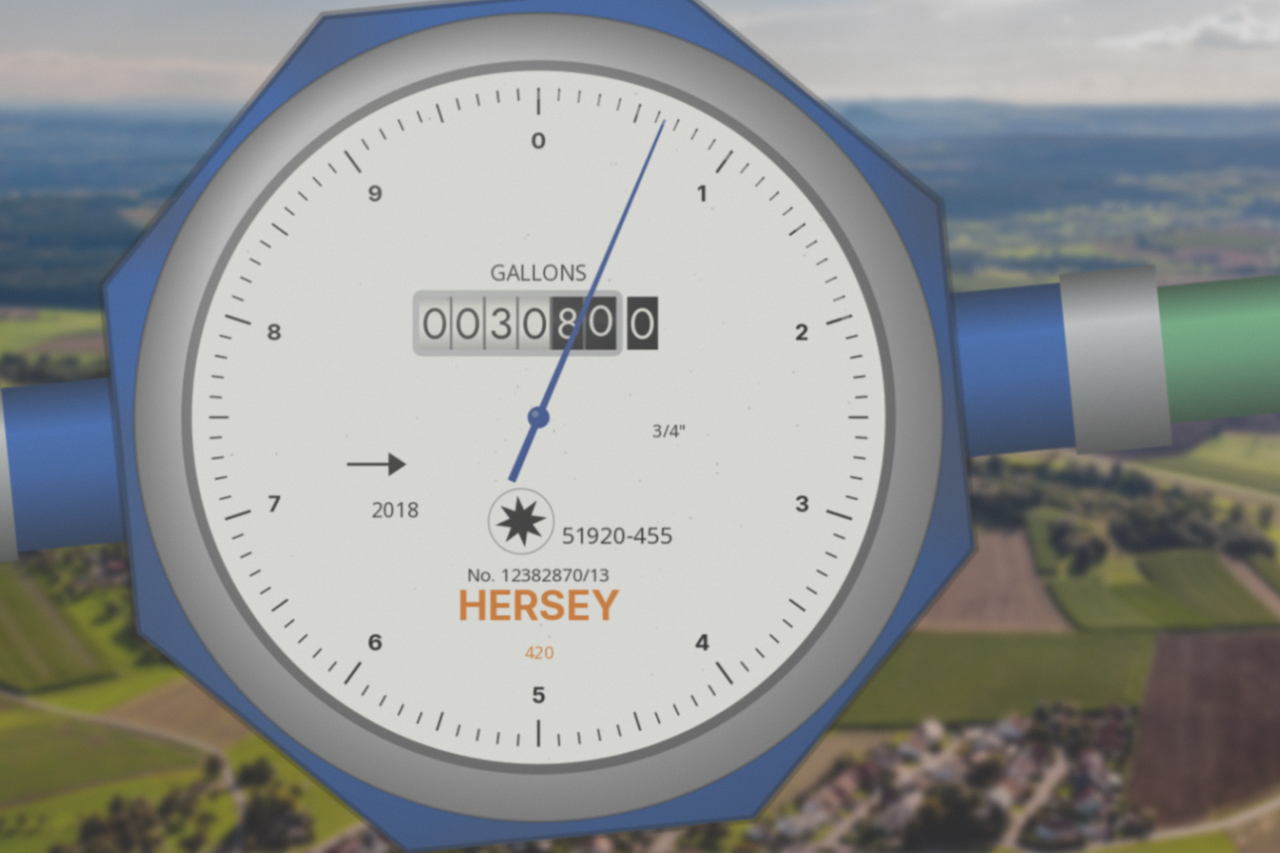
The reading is 30800.6 gal
